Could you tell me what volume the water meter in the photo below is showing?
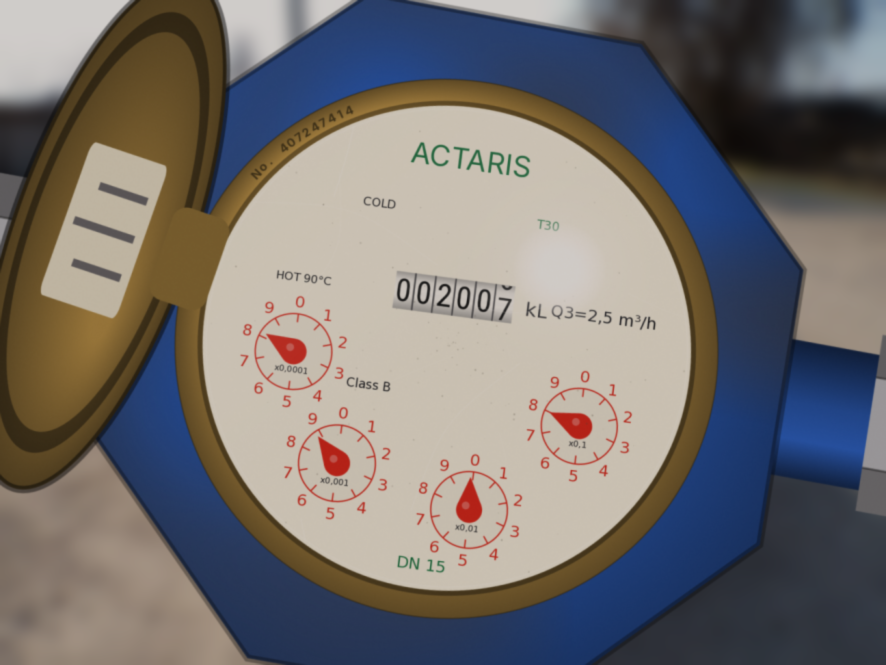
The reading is 2006.7988 kL
